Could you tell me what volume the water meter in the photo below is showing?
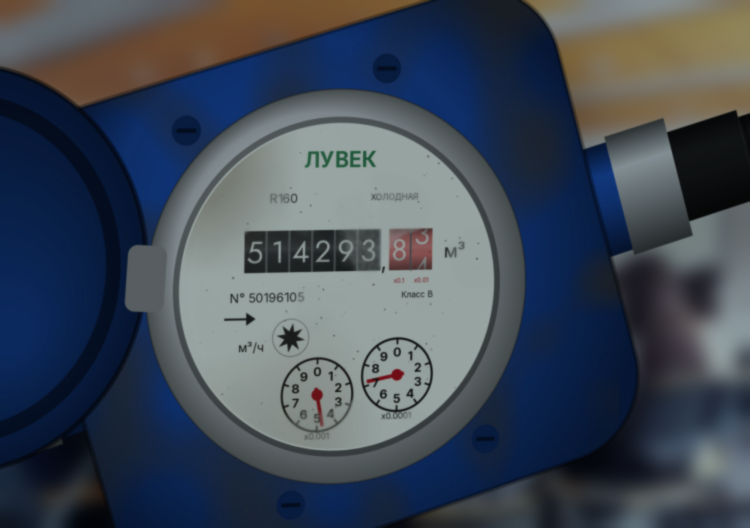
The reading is 514293.8347 m³
